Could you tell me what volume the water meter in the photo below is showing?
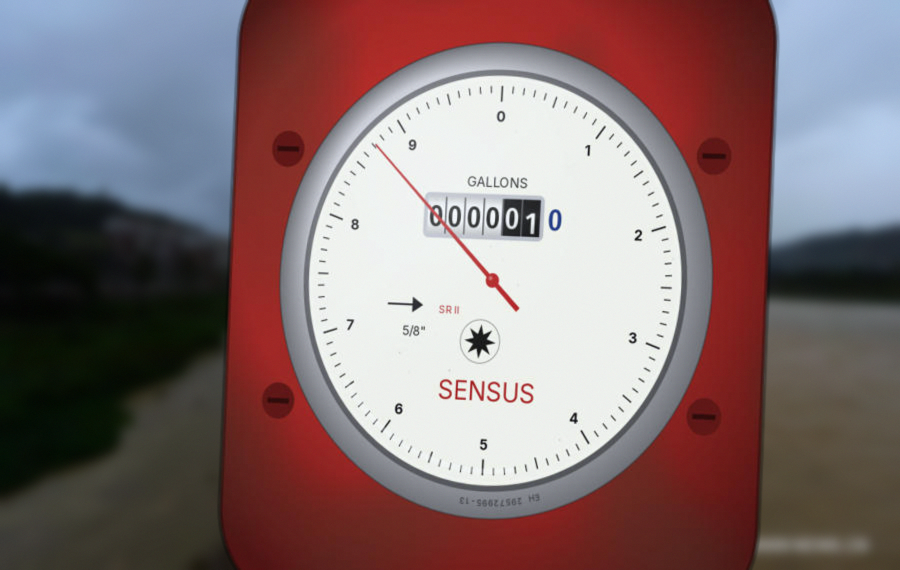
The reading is 8.7 gal
